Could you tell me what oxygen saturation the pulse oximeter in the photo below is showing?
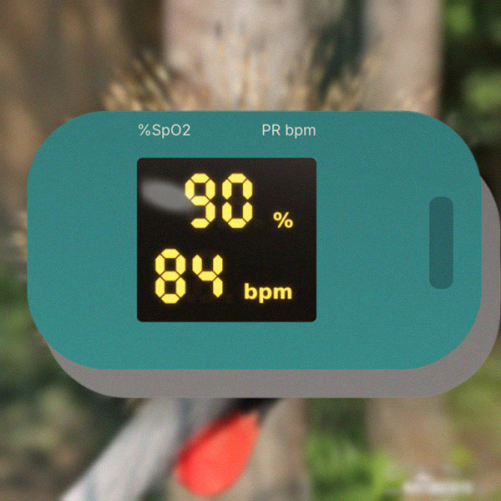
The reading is 90 %
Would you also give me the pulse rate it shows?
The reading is 84 bpm
